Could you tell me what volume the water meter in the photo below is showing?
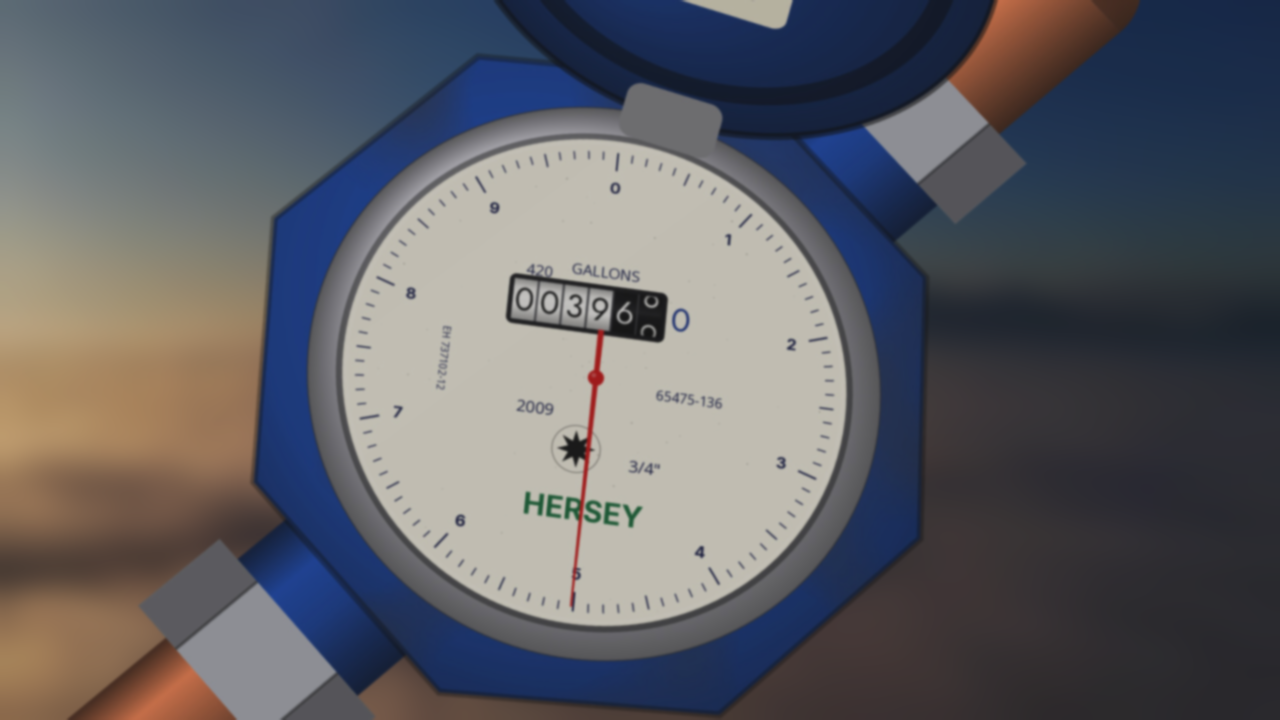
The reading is 39685.0 gal
